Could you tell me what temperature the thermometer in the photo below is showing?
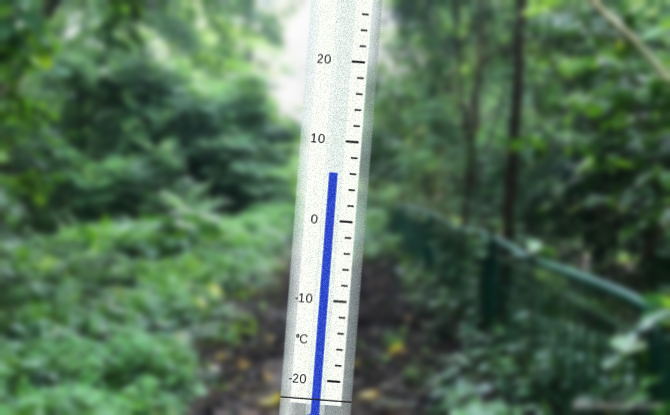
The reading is 6 °C
